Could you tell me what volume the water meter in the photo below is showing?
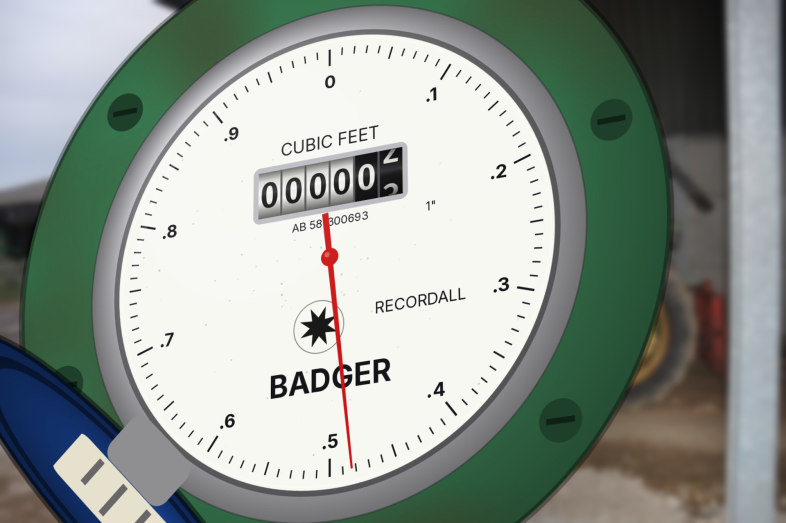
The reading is 2.48 ft³
